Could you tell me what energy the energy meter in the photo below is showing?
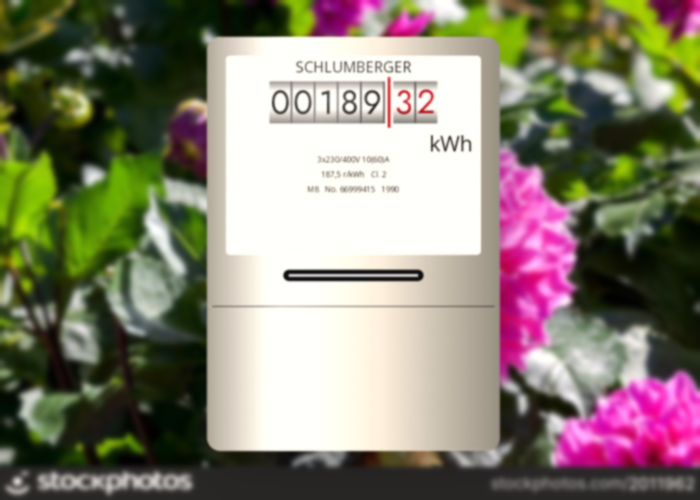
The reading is 189.32 kWh
